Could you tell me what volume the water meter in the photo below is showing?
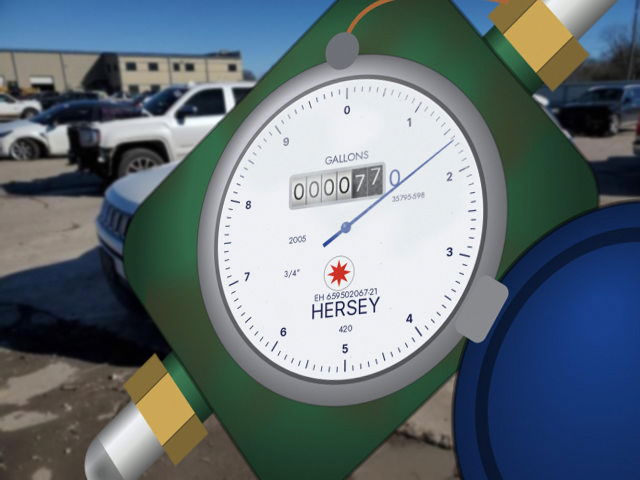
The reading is 771.6 gal
